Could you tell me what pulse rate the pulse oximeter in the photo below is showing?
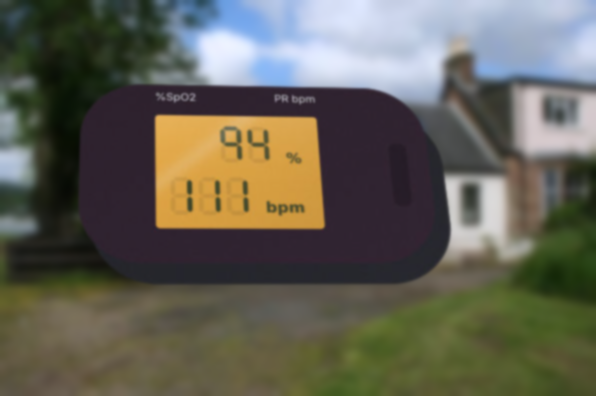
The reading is 111 bpm
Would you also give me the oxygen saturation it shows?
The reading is 94 %
